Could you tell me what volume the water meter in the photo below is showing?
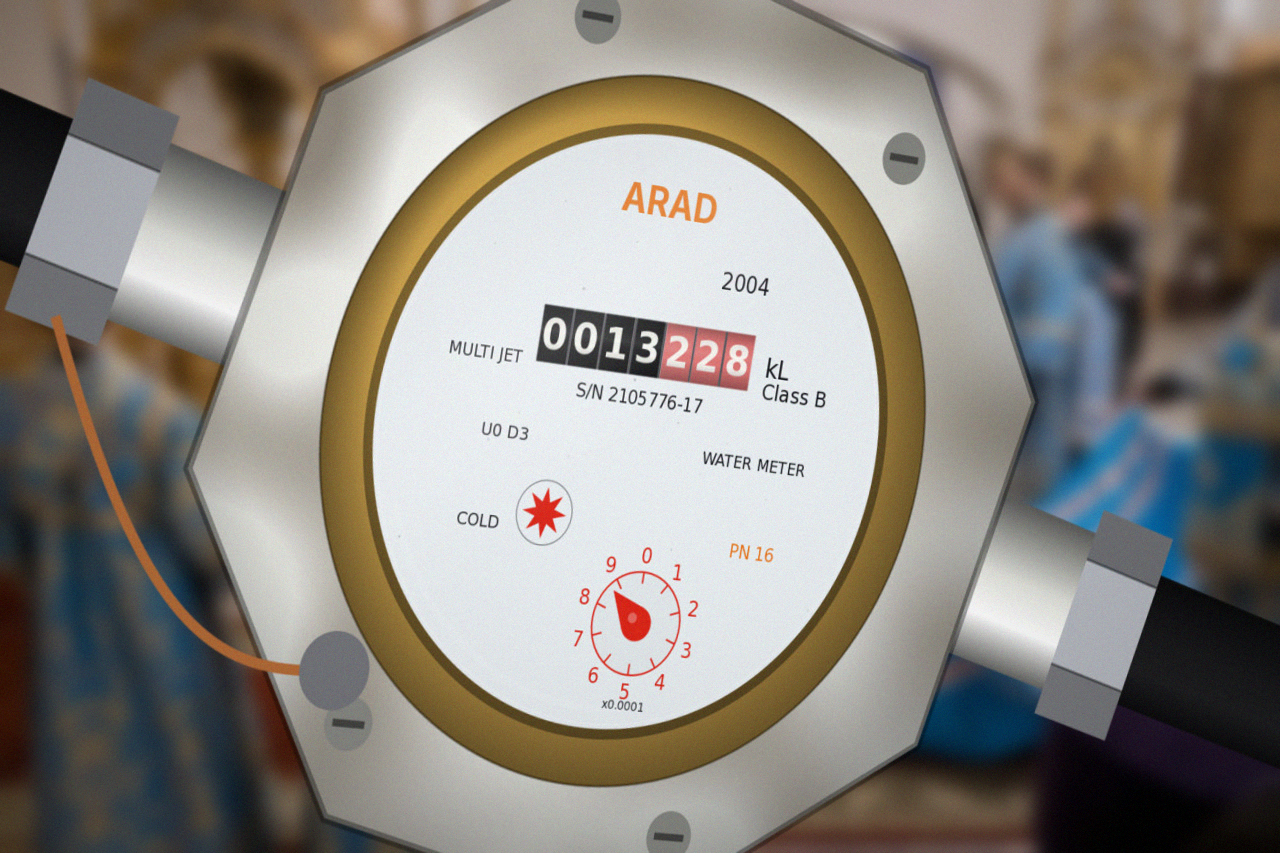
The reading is 13.2288 kL
